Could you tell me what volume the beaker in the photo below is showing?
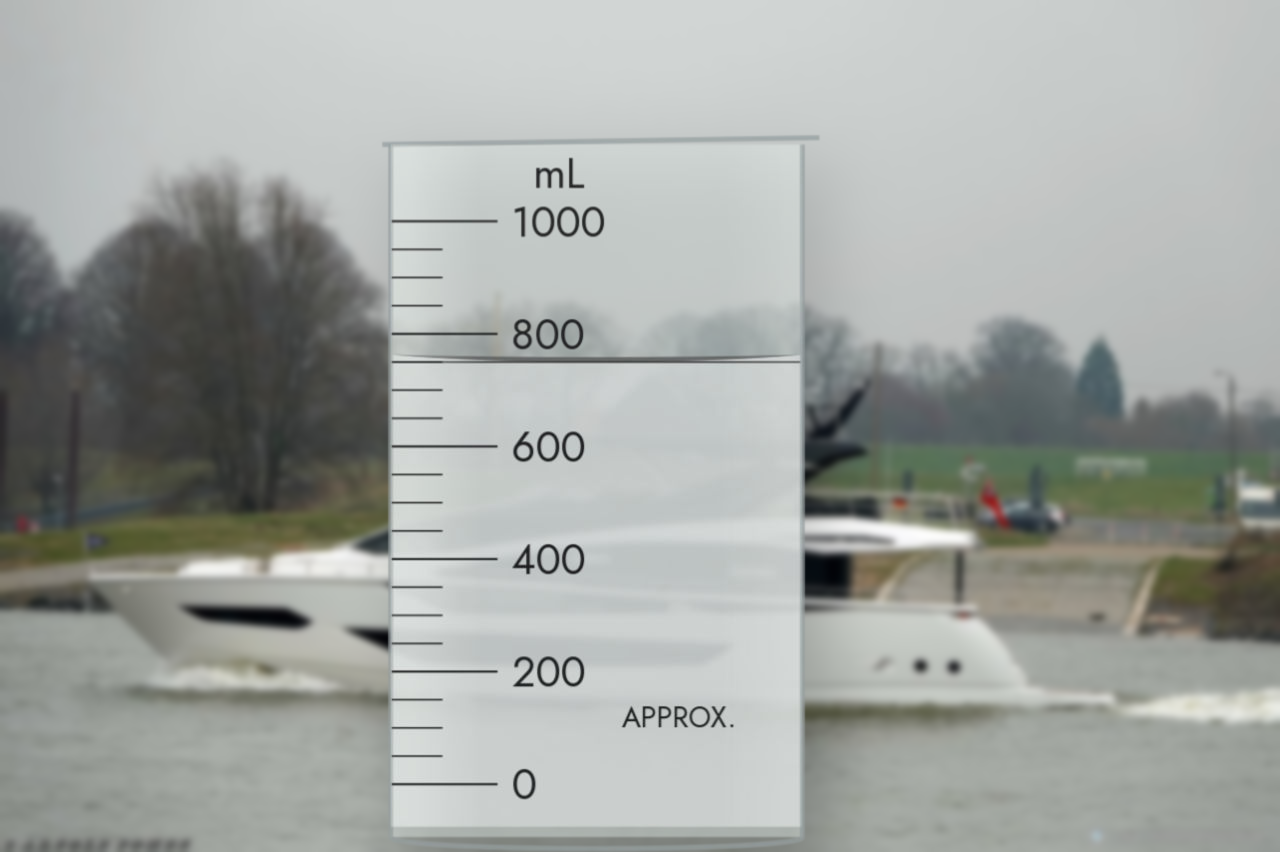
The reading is 750 mL
